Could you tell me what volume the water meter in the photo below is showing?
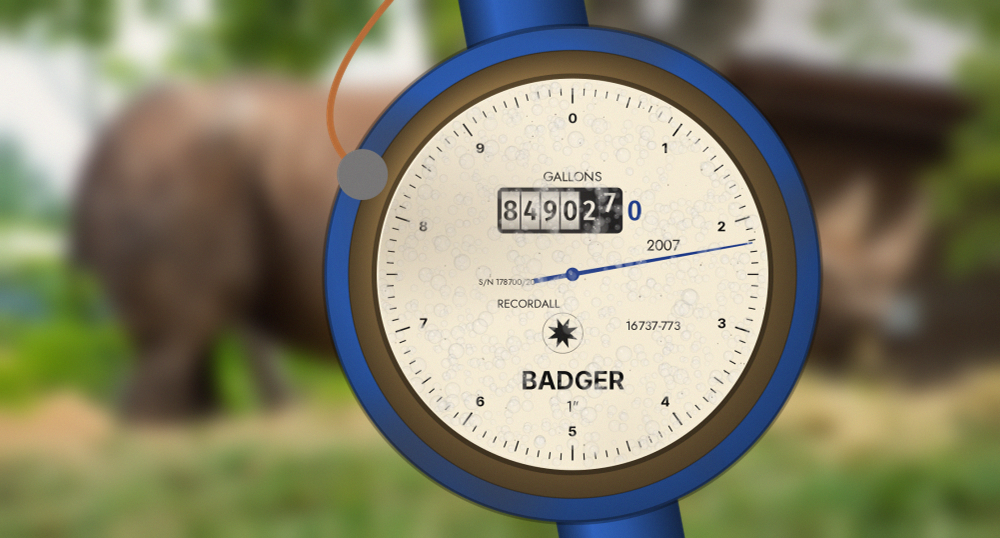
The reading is 8490272.2 gal
